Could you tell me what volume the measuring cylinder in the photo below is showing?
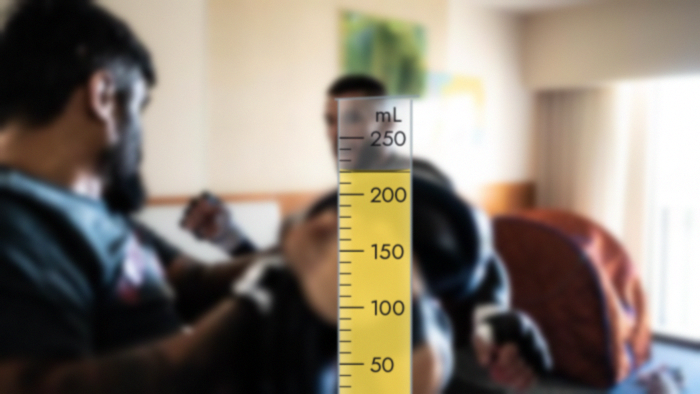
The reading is 220 mL
